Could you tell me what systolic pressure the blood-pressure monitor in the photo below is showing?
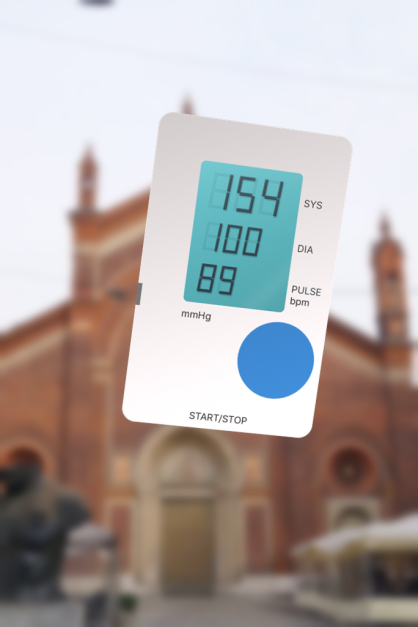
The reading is 154 mmHg
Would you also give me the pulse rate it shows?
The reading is 89 bpm
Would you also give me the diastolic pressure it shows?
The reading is 100 mmHg
